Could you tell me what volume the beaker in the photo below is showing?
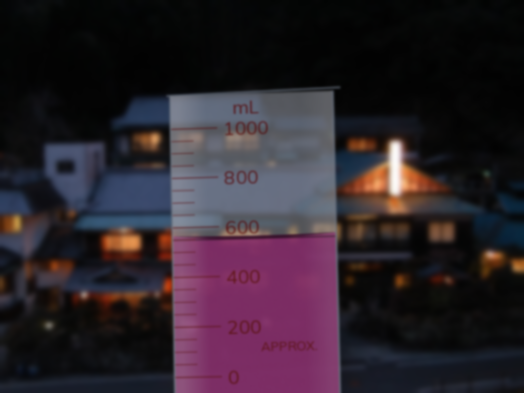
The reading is 550 mL
